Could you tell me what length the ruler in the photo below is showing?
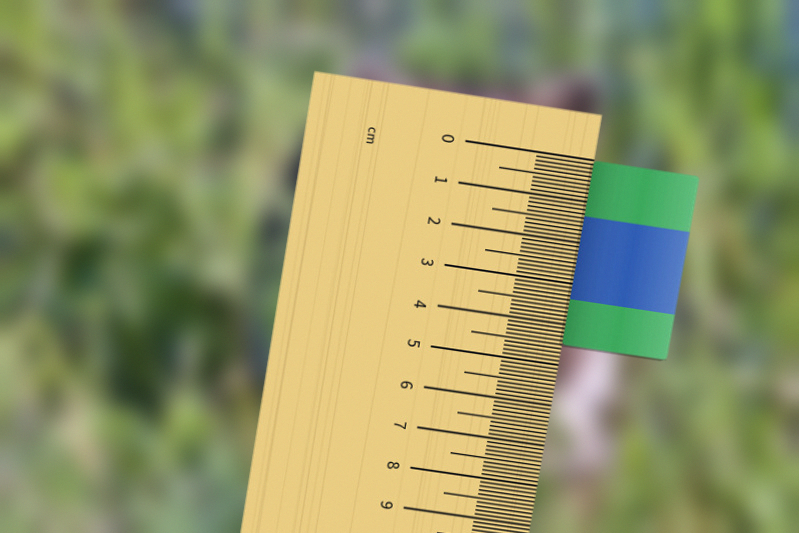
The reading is 4.5 cm
